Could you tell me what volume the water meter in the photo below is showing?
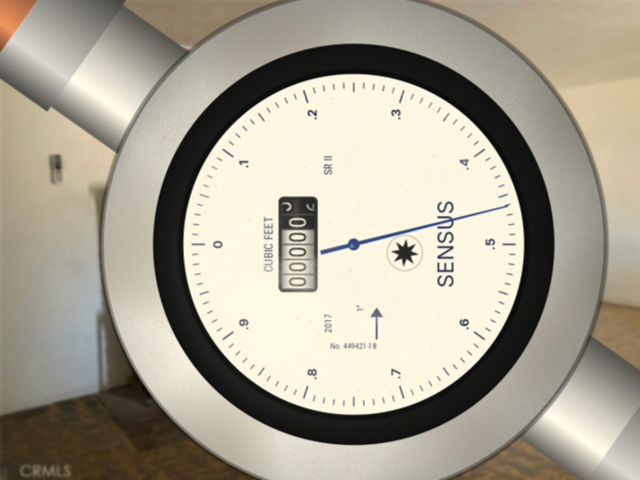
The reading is 5.46 ft³
